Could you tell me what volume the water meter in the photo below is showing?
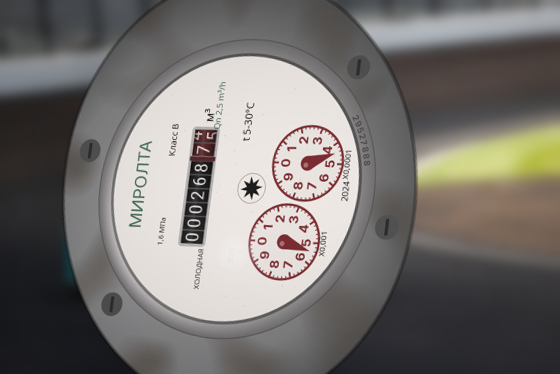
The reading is 268.7454 m³
